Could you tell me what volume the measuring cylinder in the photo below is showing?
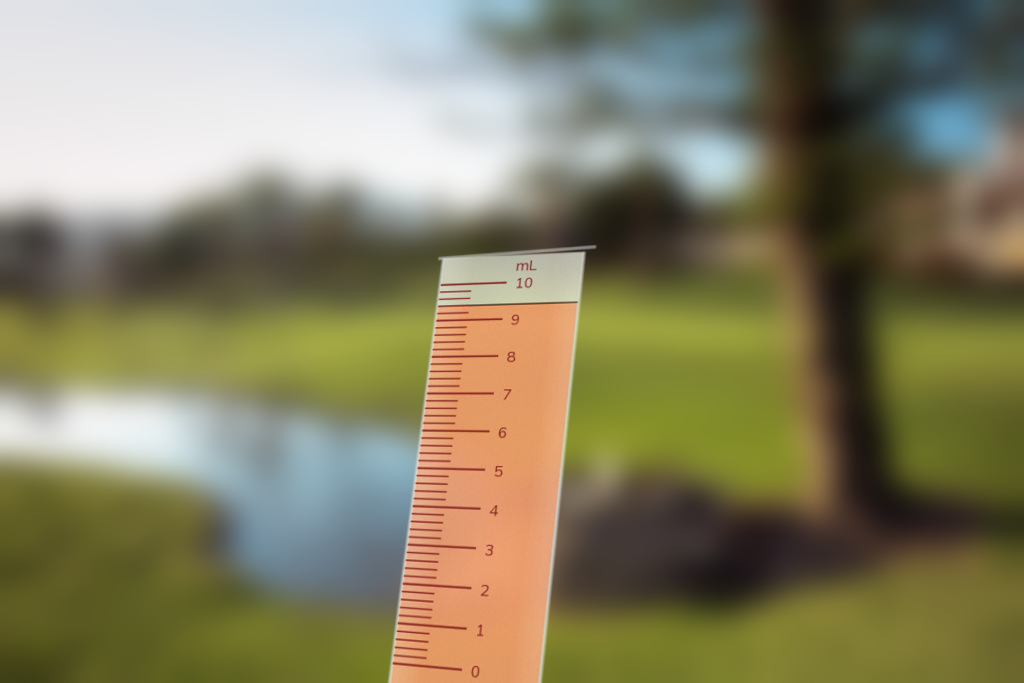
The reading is 9.4 mL
